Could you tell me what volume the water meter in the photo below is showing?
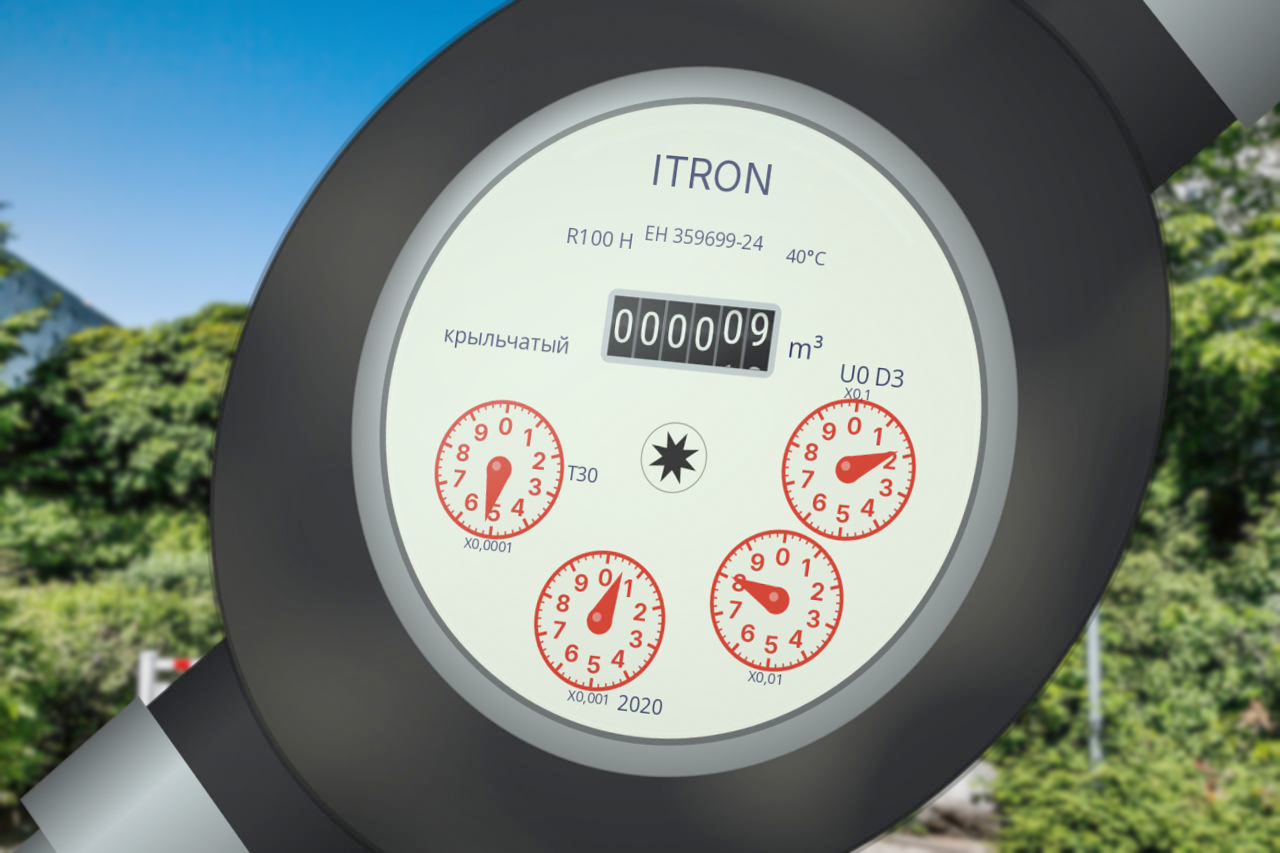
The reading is 9.1805 m³
